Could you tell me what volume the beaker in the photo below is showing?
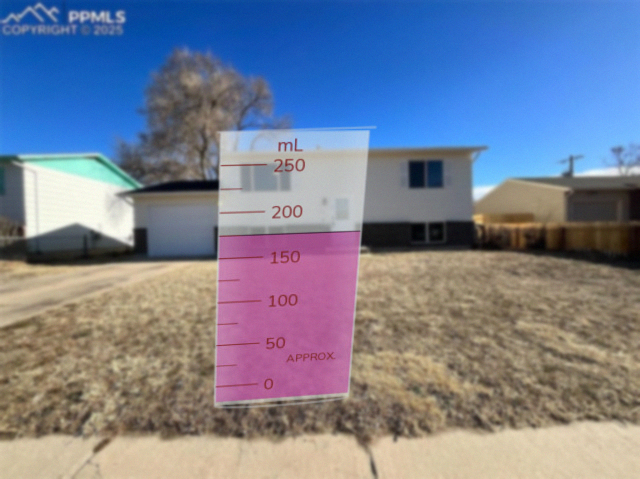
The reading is 175 mL
